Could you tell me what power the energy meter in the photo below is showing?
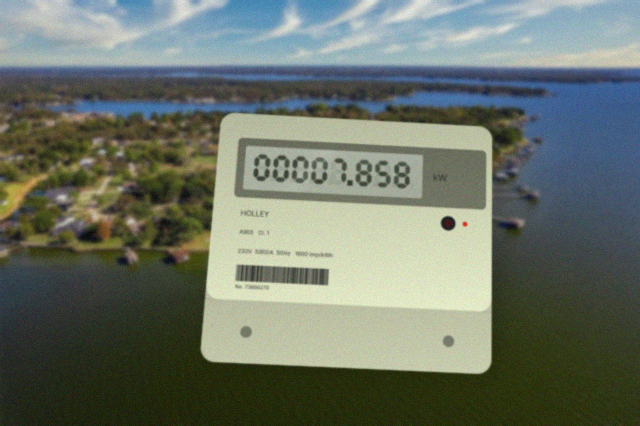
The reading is 7.858 kW
